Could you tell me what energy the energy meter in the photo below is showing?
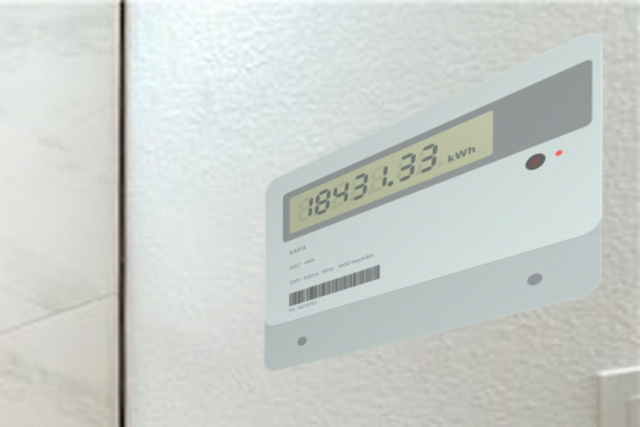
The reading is 18431.33 kWh
